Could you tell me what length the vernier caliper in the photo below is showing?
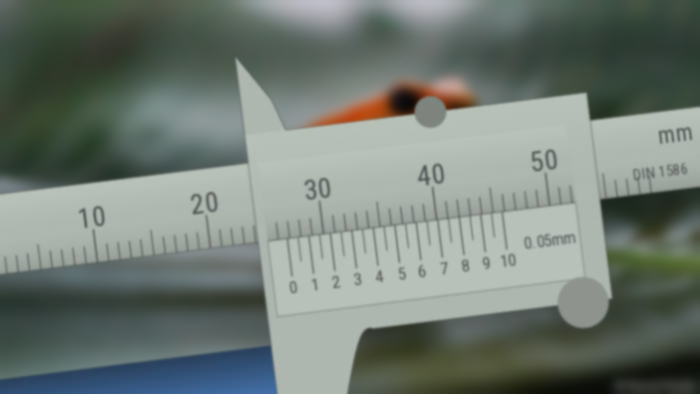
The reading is 26.8 mm
